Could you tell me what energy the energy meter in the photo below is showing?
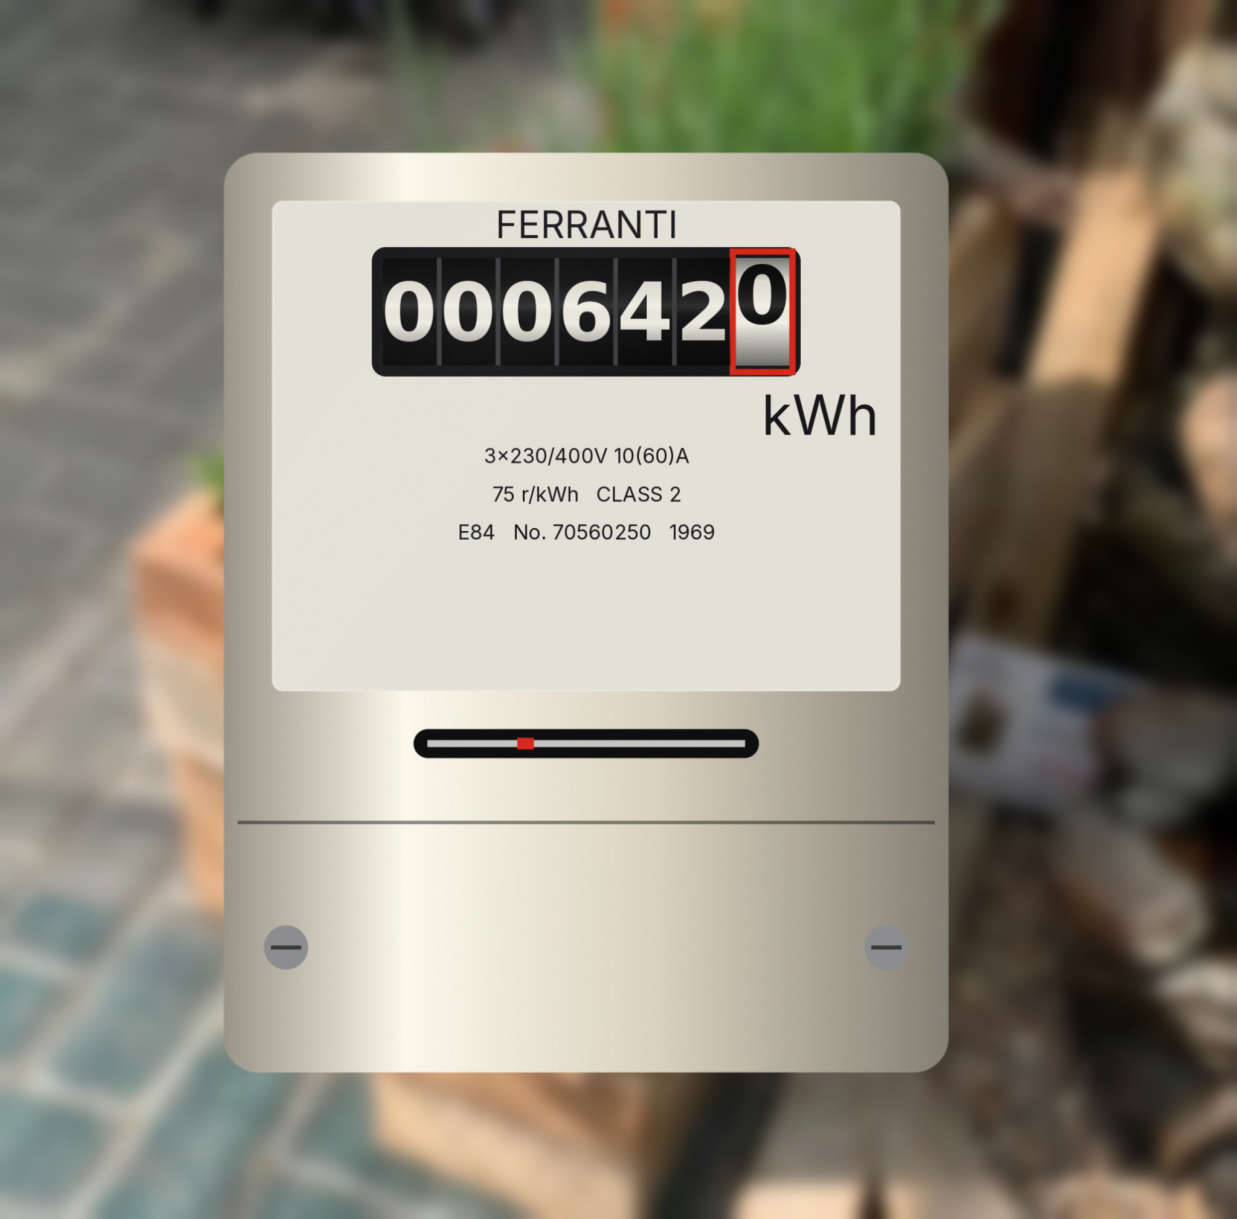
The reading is 642.0 kWh
